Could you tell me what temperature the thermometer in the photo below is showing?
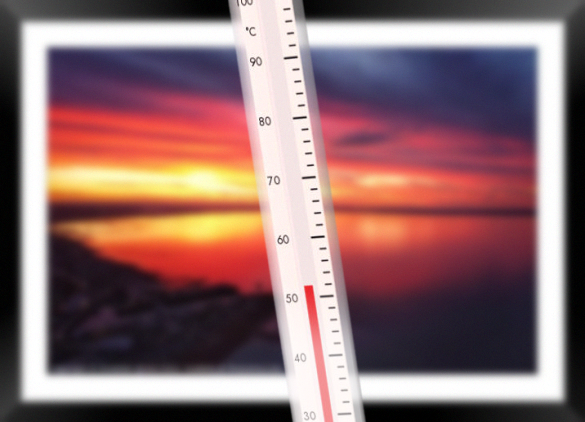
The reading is 52 °C
